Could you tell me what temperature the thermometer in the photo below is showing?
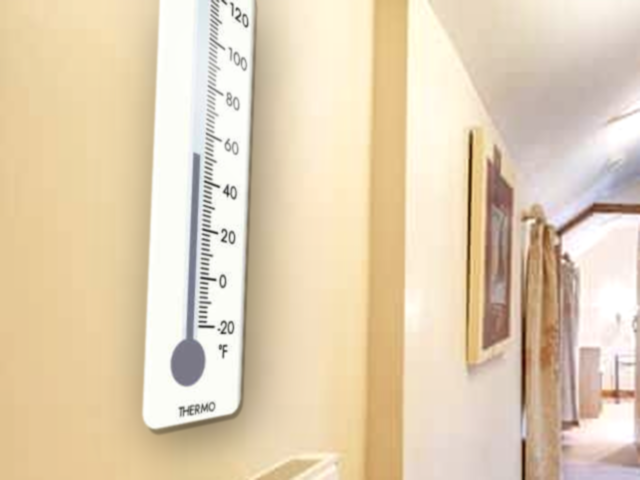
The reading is 50 °F
